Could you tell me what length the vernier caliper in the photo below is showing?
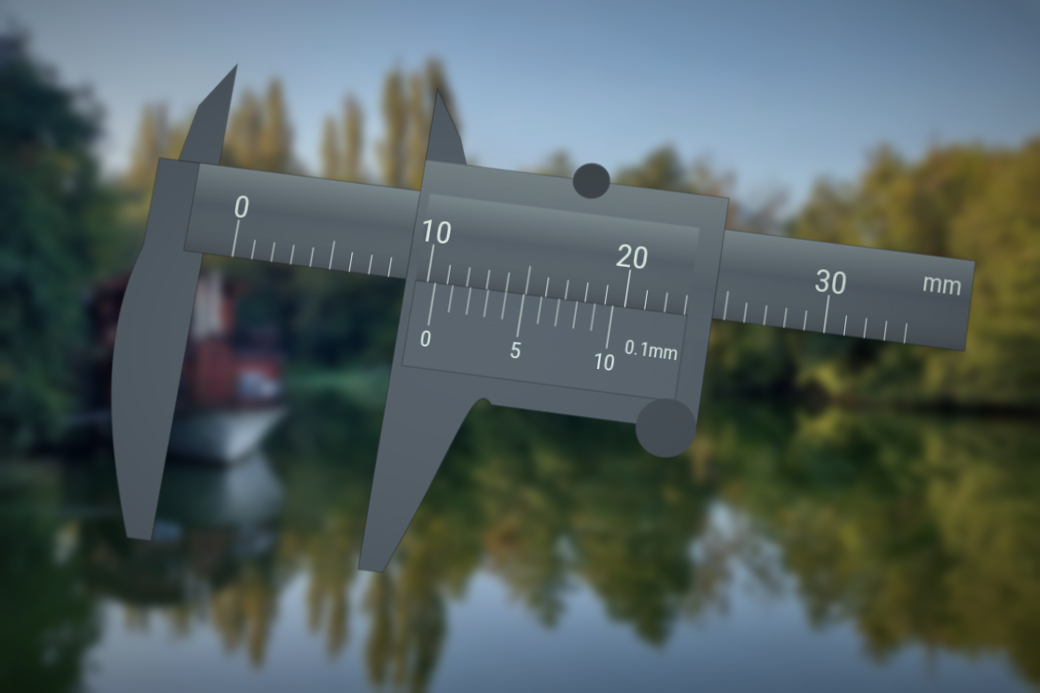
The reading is 10.4 mm
